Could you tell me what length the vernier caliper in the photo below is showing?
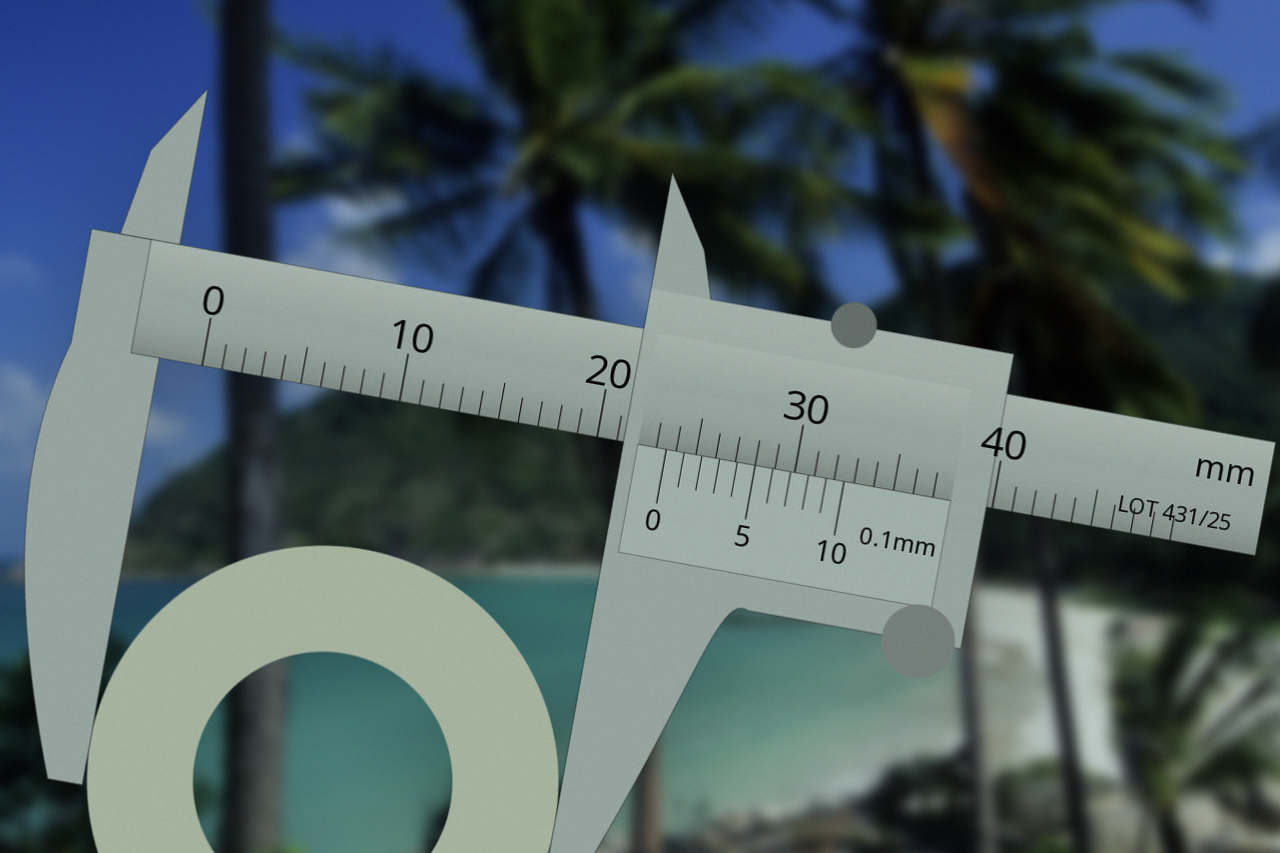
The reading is 23.5 mm
